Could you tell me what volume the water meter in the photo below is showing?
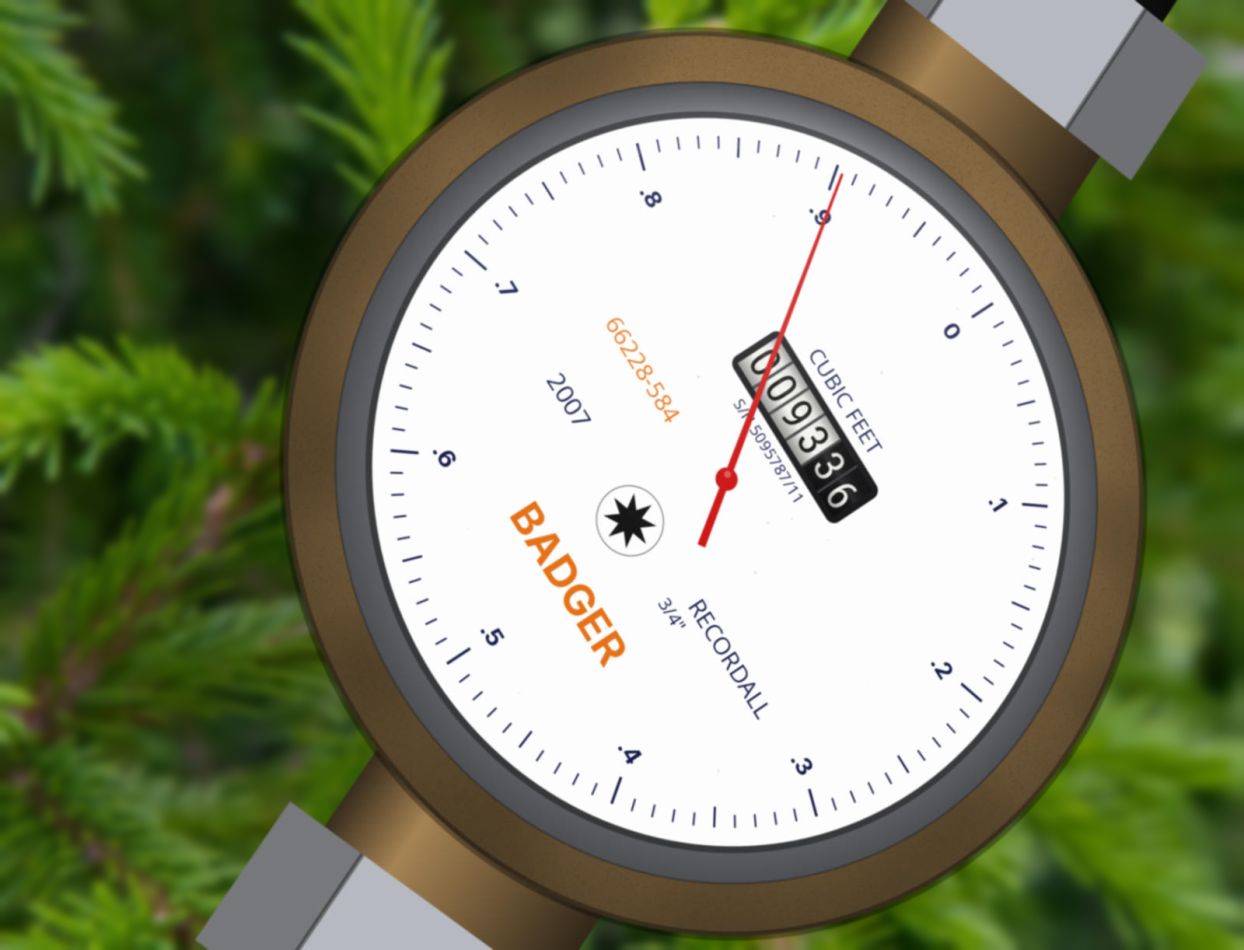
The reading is 9335.90 ft³
